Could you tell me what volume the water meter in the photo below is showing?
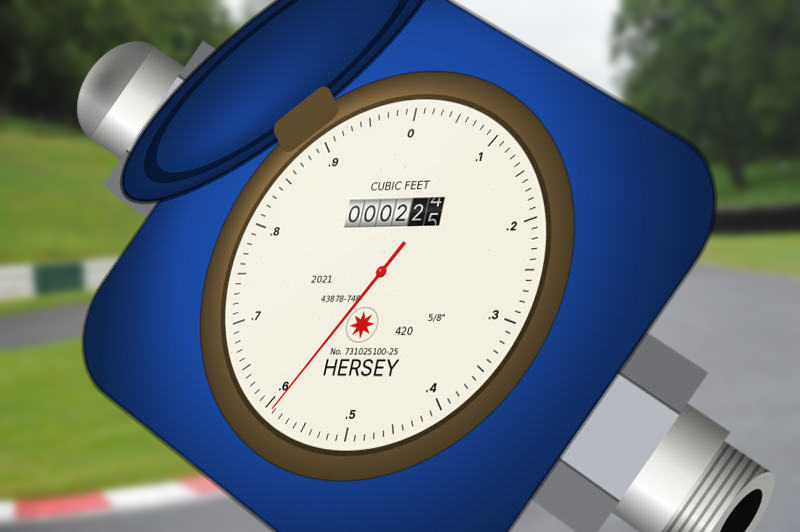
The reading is 224.59 ft³
